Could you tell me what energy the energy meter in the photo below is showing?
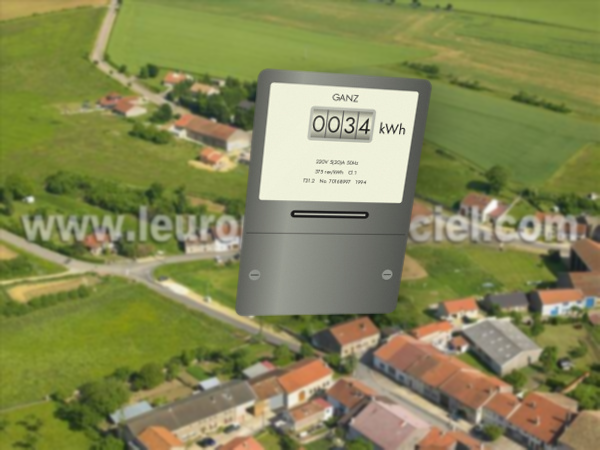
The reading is 34 kWh
